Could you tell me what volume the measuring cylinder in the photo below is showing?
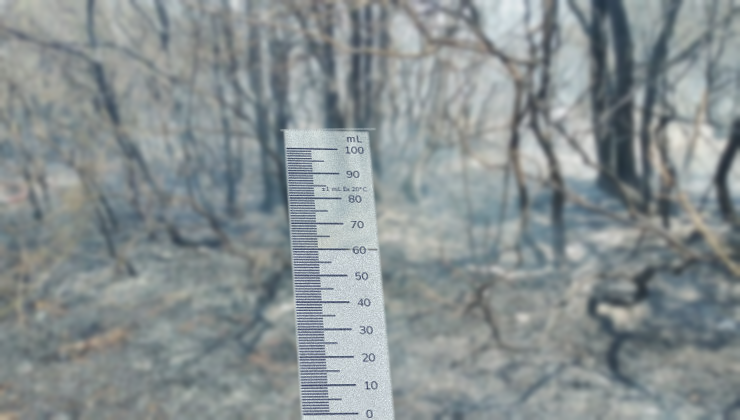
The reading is 60 mL
